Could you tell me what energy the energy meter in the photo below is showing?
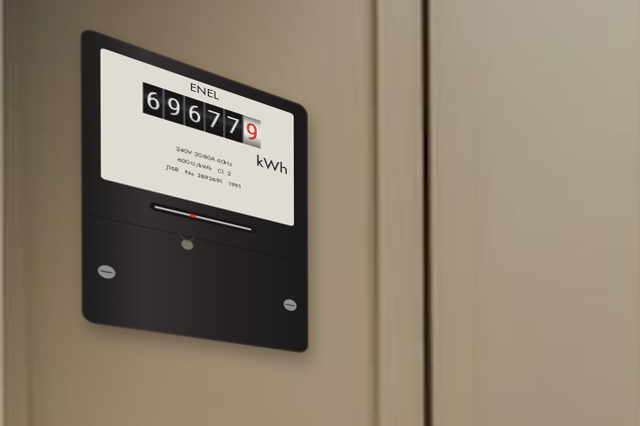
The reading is 69677.9 kWh
